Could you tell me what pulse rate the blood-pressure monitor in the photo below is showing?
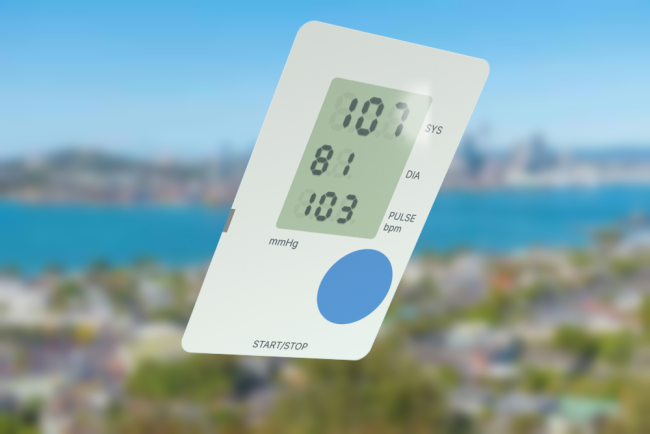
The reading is 103 bpm
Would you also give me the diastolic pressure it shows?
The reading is 81 mmHg
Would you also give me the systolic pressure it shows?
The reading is 107 mmHg
